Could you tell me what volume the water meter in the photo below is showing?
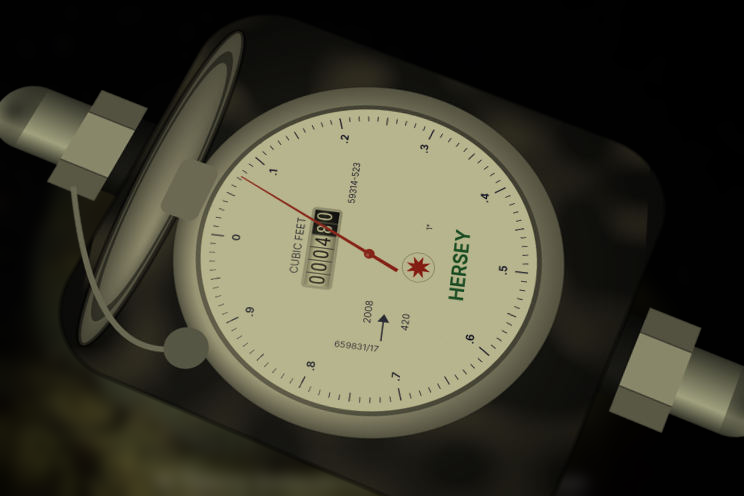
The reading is 480.07 ft³
